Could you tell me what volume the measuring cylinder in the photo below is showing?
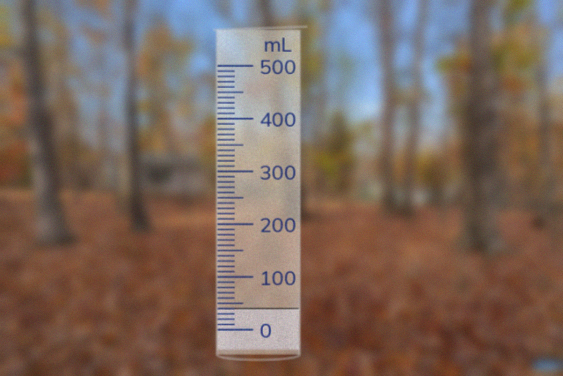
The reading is 40 mL
